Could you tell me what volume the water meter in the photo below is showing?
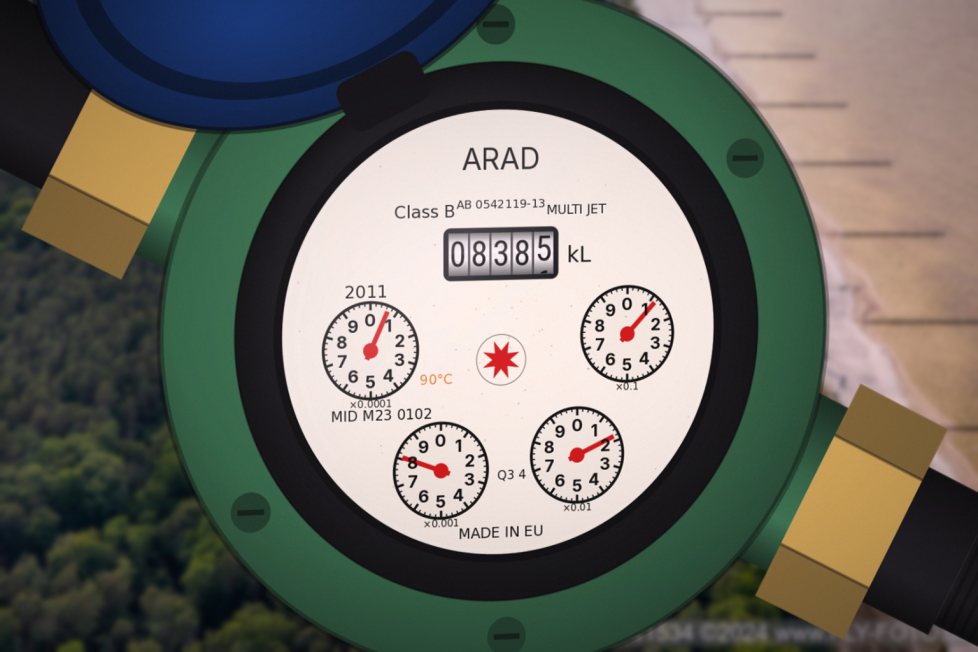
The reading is 8385.1180 kL
